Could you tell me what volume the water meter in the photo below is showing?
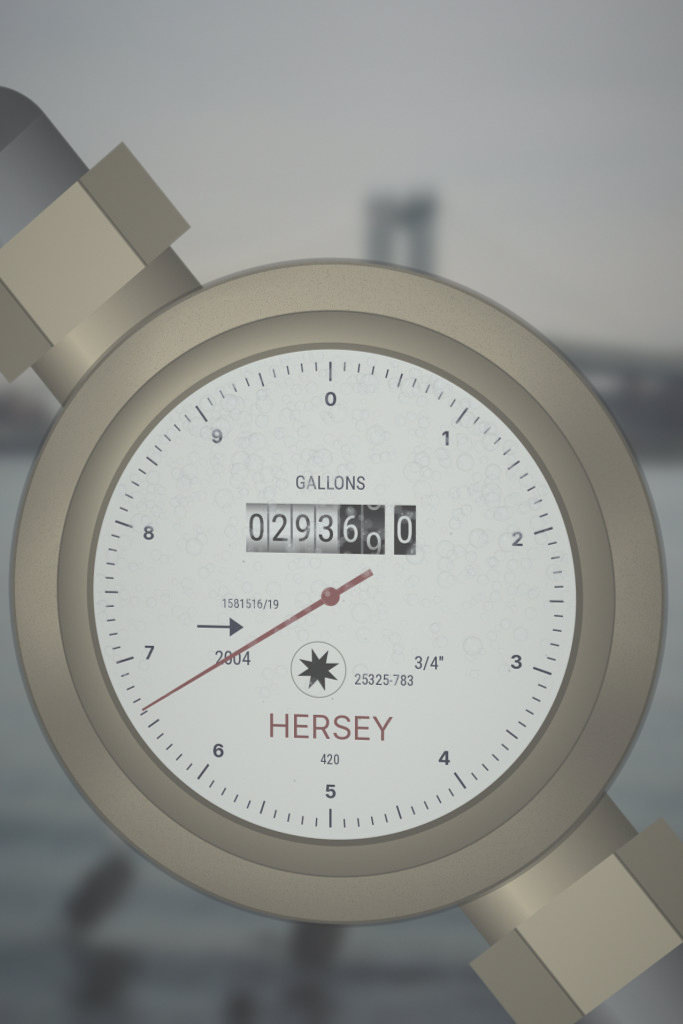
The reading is 293686.6 gal
